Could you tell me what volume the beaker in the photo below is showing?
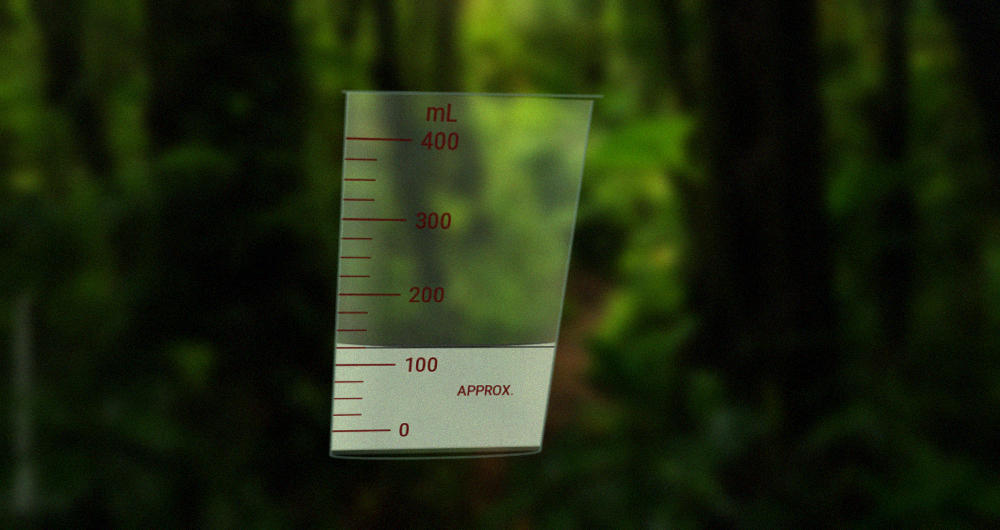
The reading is 125 mL
